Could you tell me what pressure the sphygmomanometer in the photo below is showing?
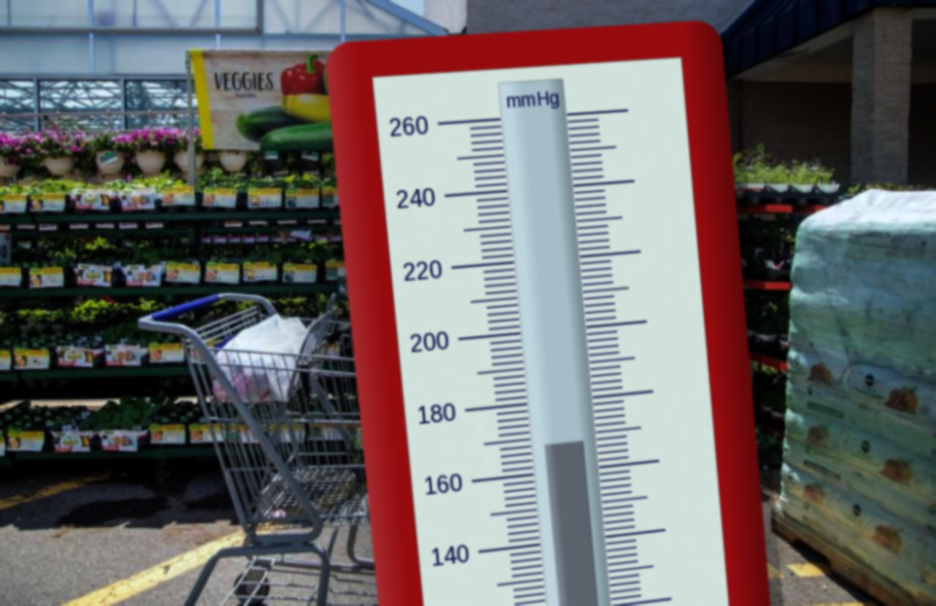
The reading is 168 mmHg
